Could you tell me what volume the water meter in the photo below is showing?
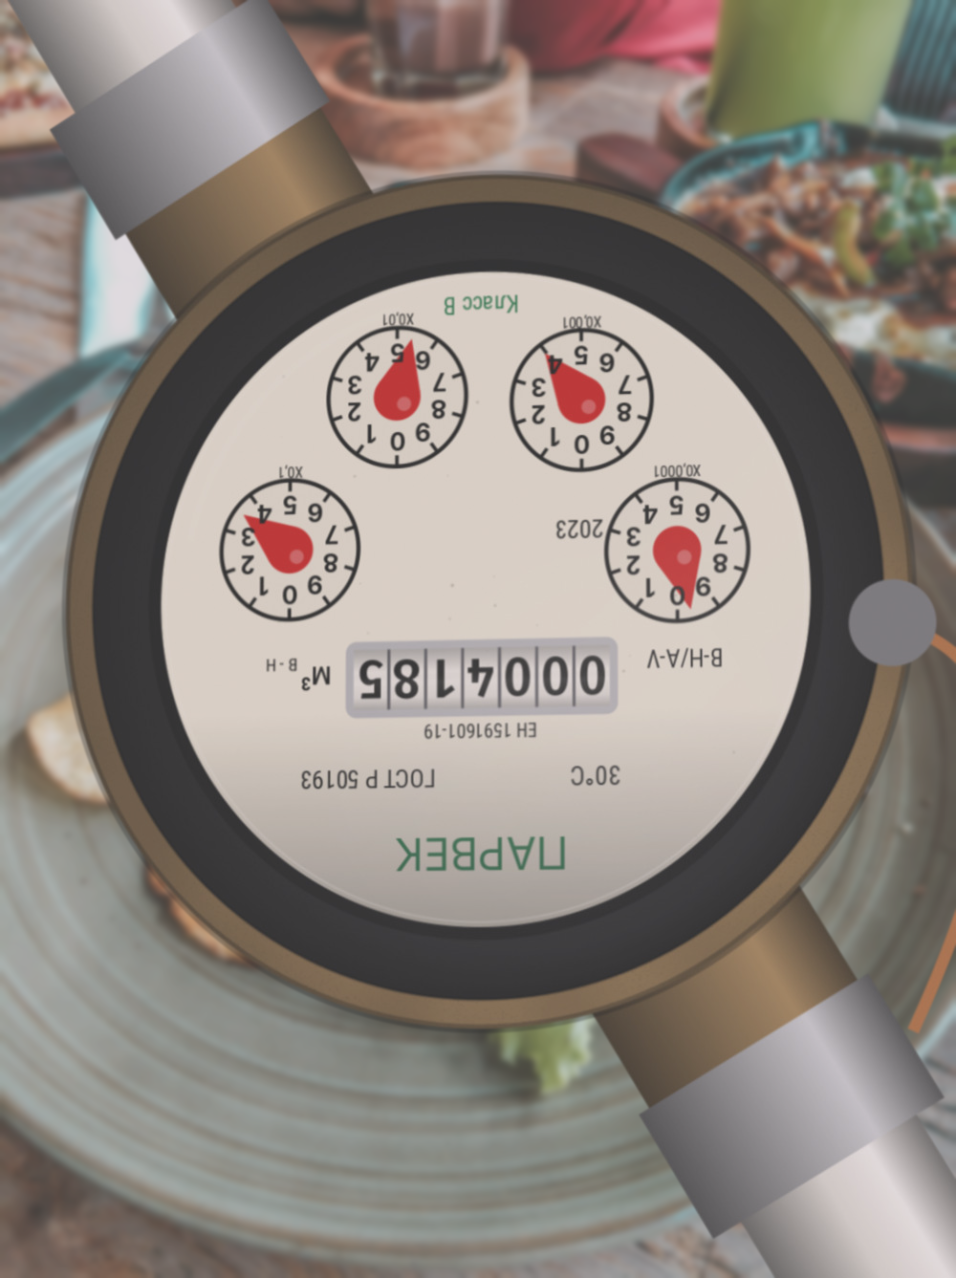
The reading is 4185.3539 m³
